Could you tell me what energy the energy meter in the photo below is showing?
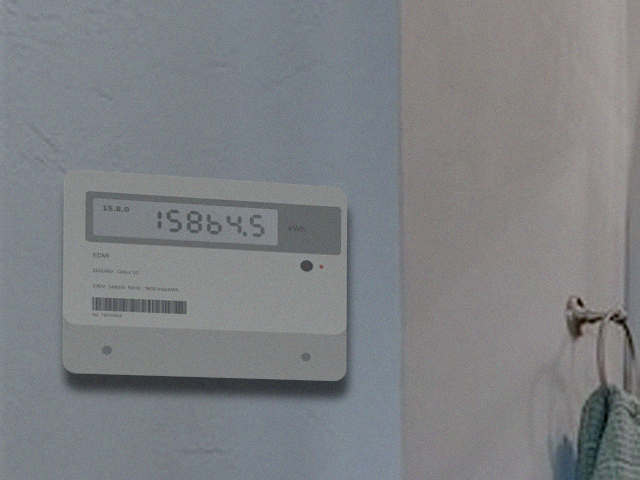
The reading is 15864.5 kWh
